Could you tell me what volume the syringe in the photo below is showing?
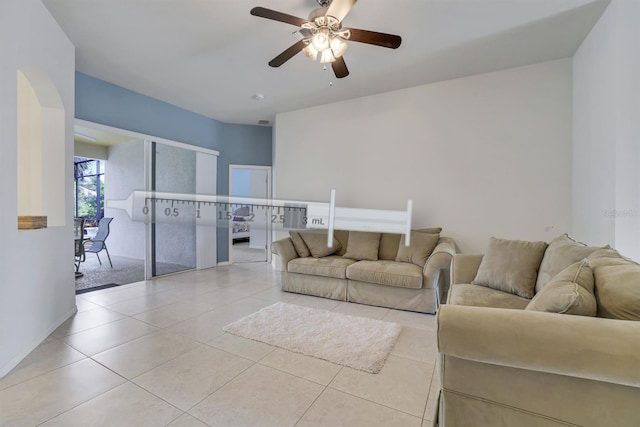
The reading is 2.6 mL
